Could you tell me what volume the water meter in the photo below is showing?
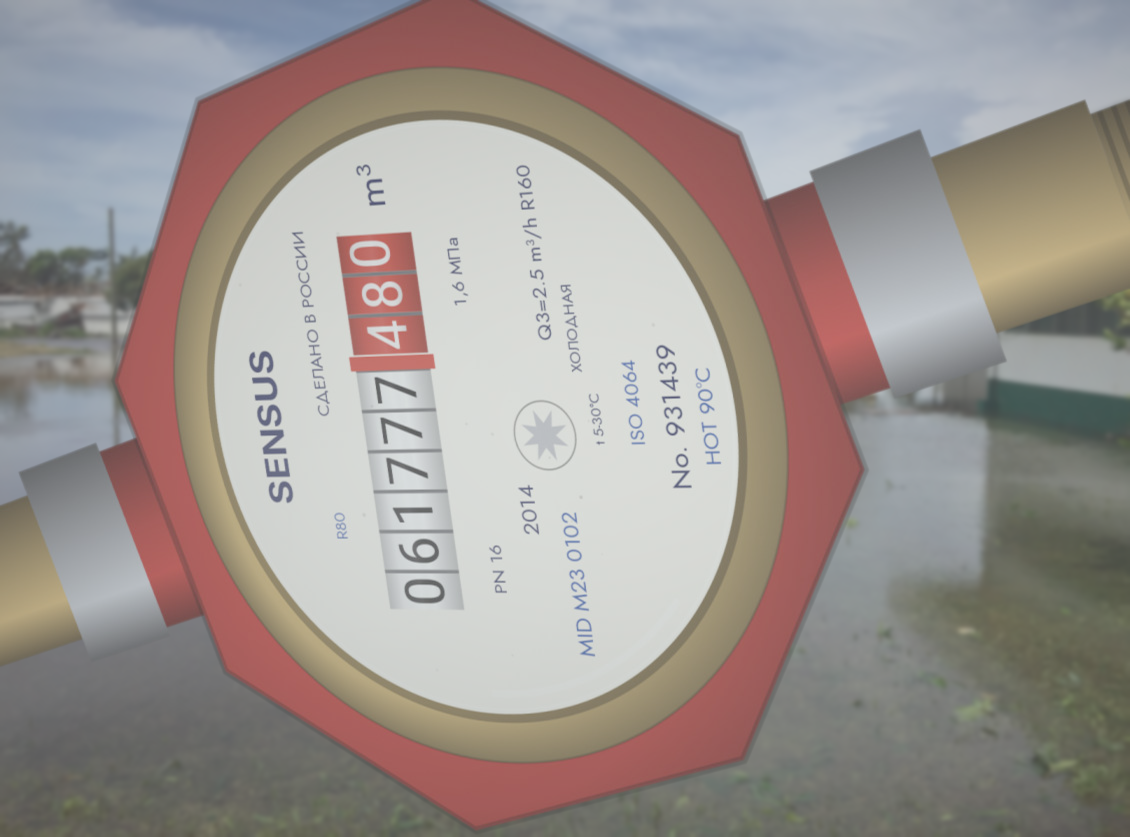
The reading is 61777.480 m³
